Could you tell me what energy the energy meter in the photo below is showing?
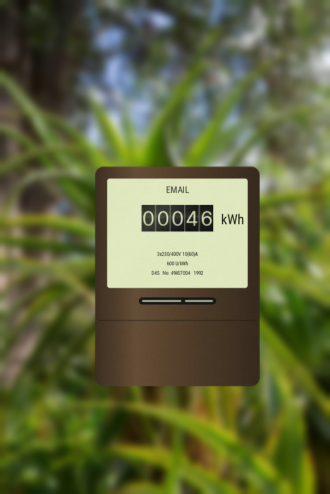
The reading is 46 kWh
